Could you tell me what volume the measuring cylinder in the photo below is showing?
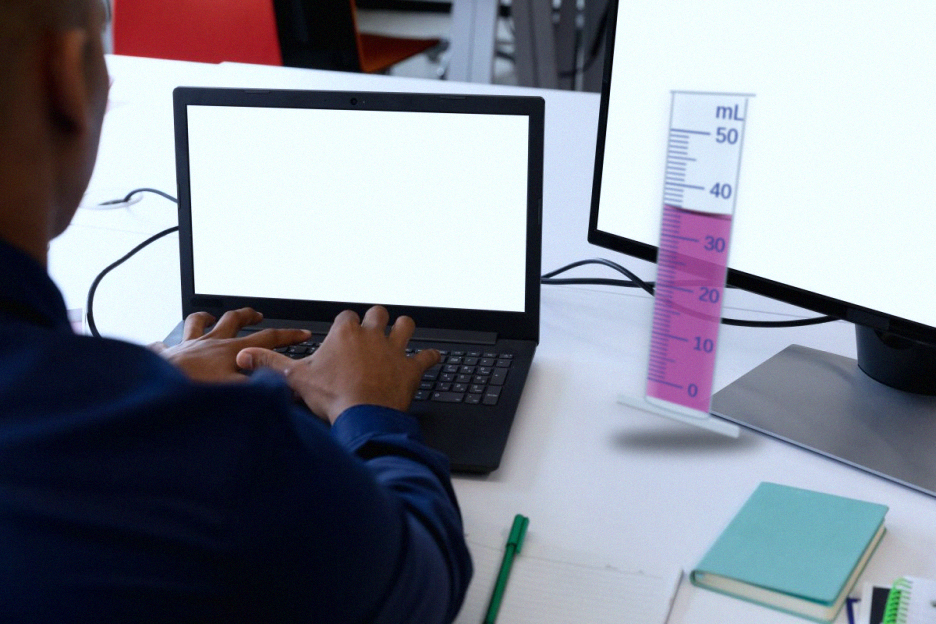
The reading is 35 mL
